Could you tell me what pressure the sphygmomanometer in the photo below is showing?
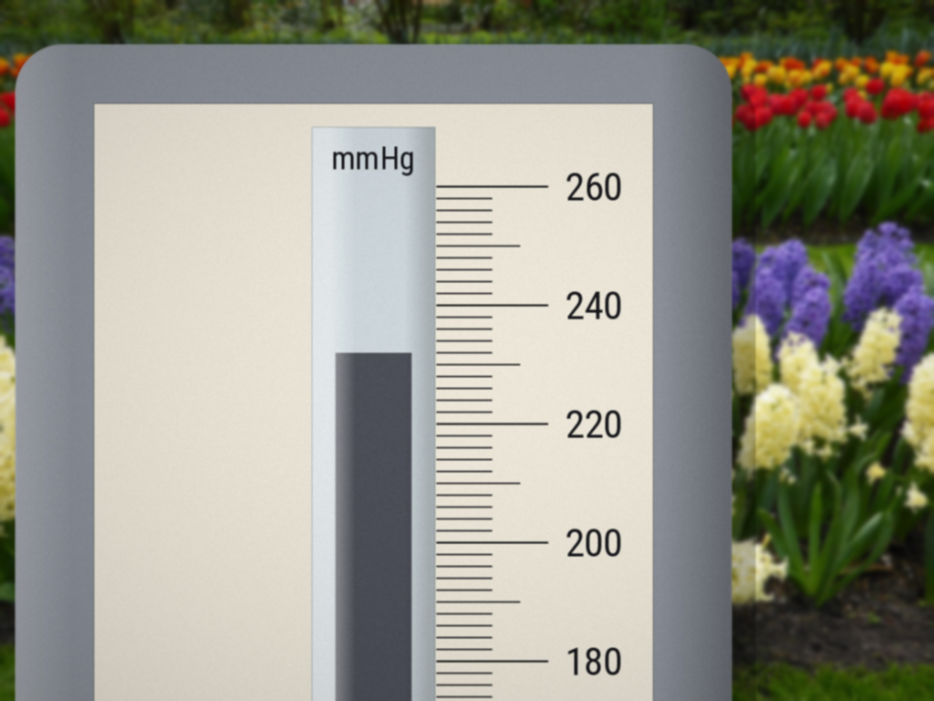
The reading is 232 mmHg
